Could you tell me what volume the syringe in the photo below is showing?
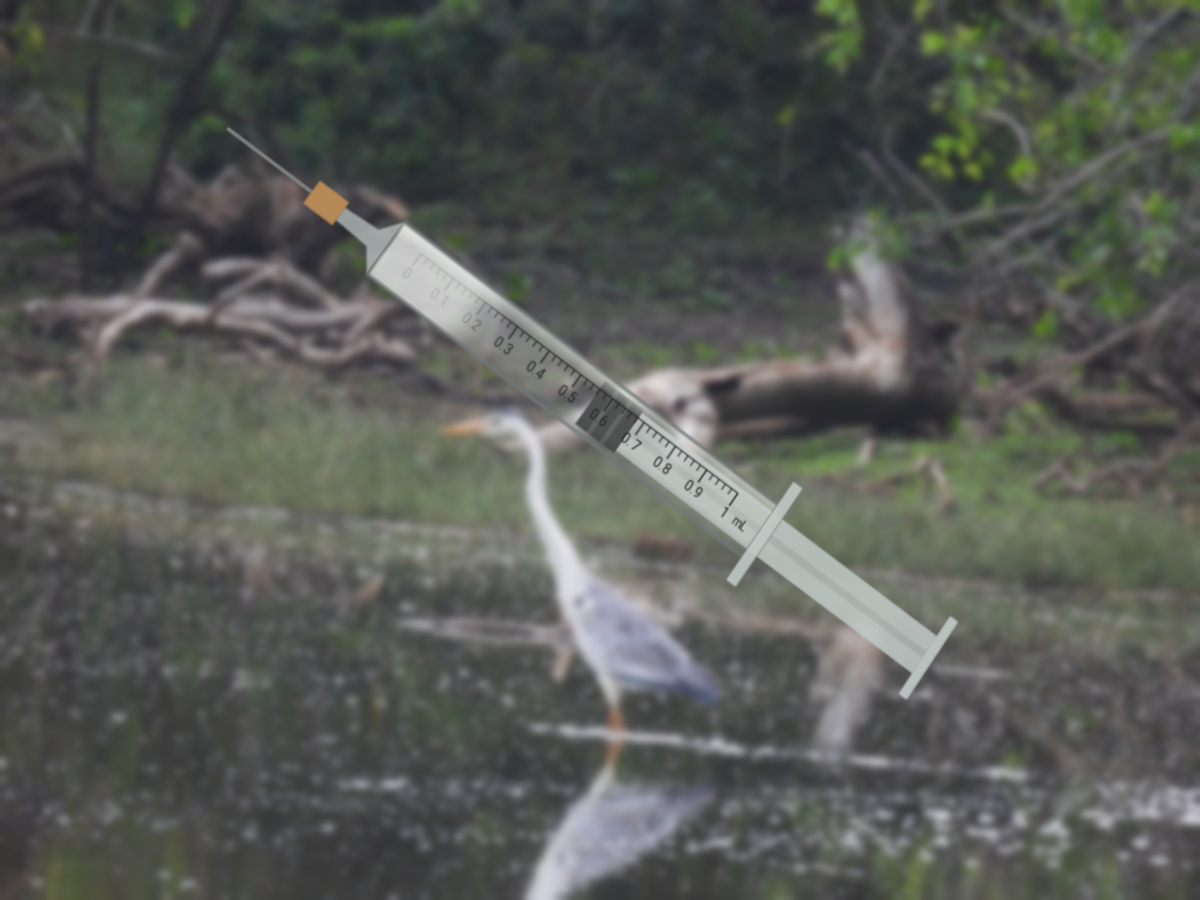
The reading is 0.56 mL
